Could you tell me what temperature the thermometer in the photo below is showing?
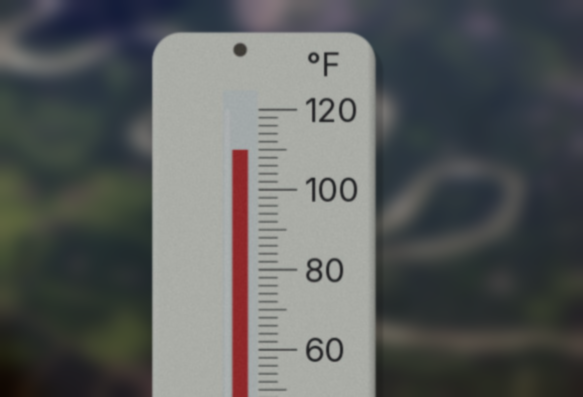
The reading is 110 °F
